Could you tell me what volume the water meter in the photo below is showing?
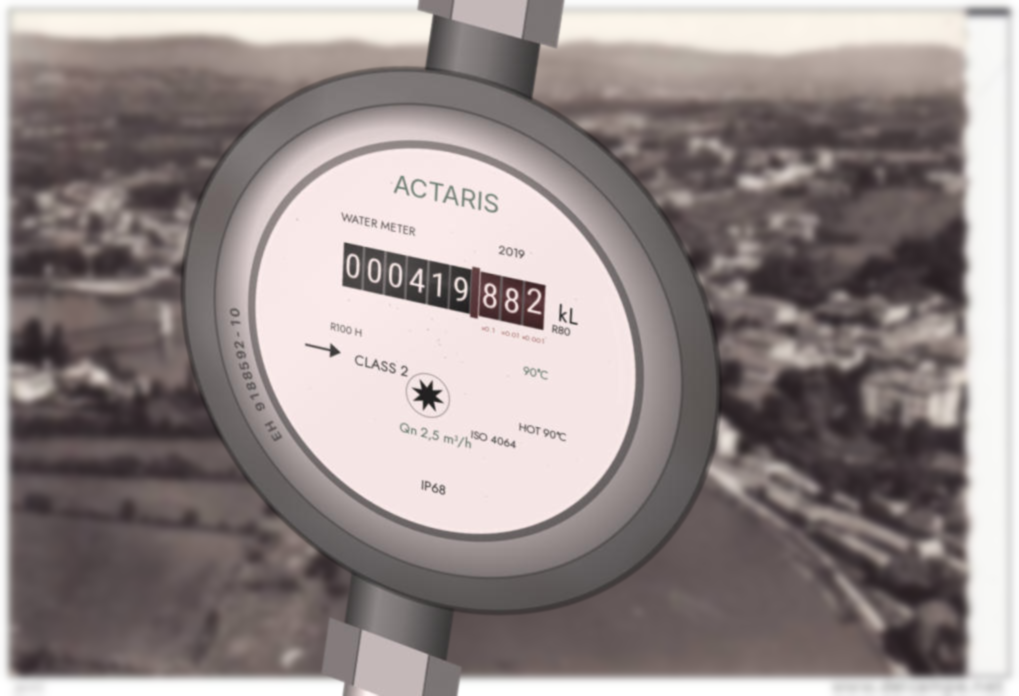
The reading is 419.882 kL
